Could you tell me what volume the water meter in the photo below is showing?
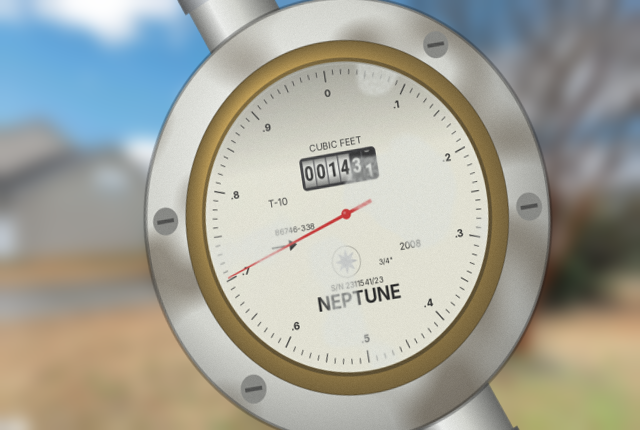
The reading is 1430.70 ft³
